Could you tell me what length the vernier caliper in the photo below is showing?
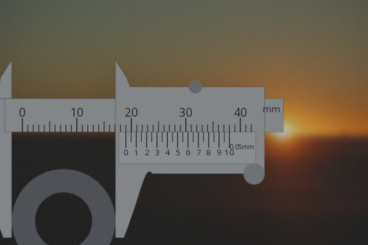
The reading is 19.0 mm
